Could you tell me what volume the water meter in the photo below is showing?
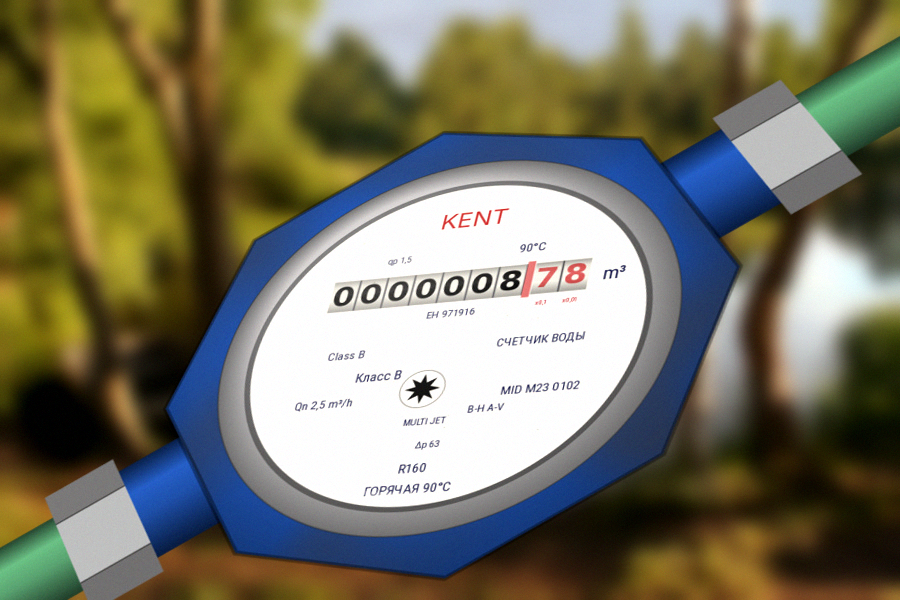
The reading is 8.78 m³
